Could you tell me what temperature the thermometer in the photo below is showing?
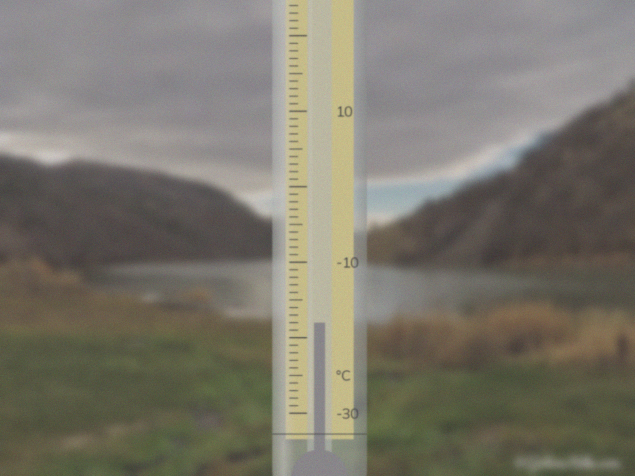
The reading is -18 °C
